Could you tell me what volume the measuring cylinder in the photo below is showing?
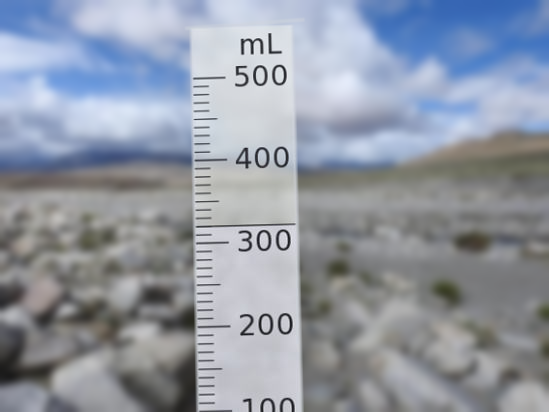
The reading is 320 mL
